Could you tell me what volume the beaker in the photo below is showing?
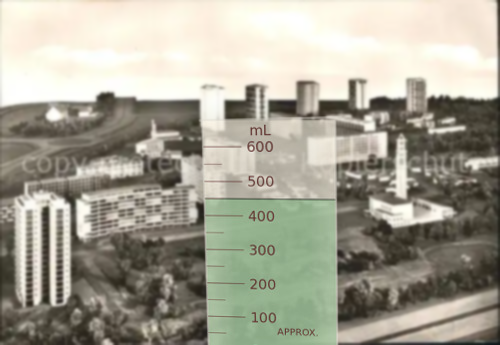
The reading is 450 mL
